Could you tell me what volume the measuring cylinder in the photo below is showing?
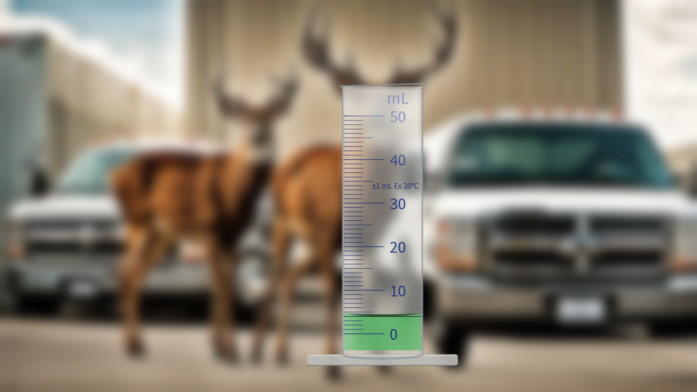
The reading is 4 mL
